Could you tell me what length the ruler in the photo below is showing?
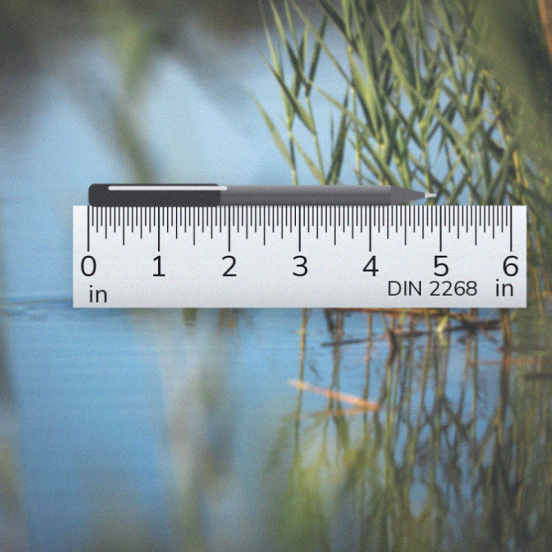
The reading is 4.9375 in
